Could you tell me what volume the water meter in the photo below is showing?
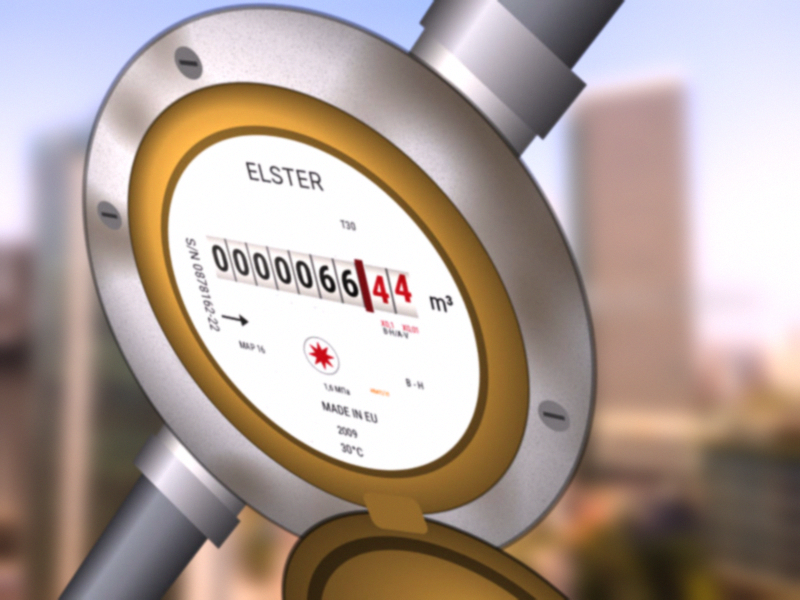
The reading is 66.44 m³
